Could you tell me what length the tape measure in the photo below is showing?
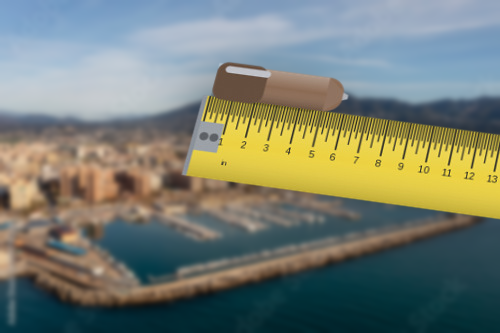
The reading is 6 in
